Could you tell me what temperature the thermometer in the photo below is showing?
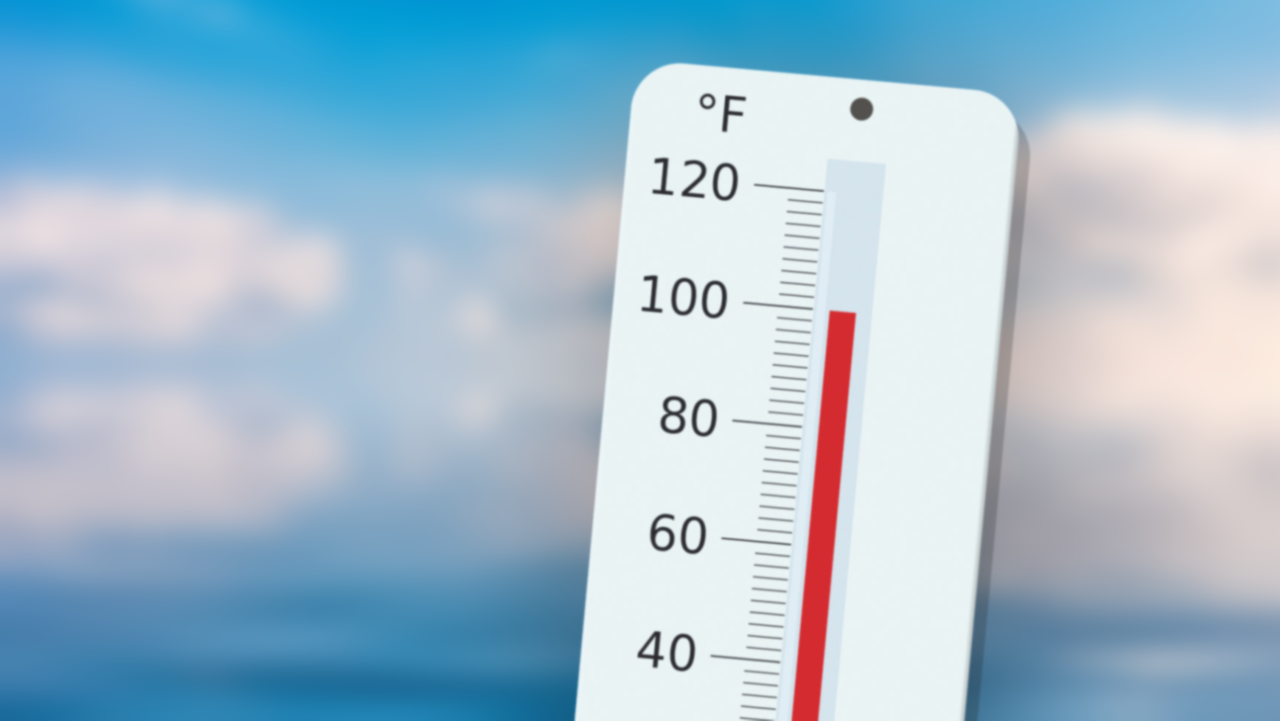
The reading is 100 °F
